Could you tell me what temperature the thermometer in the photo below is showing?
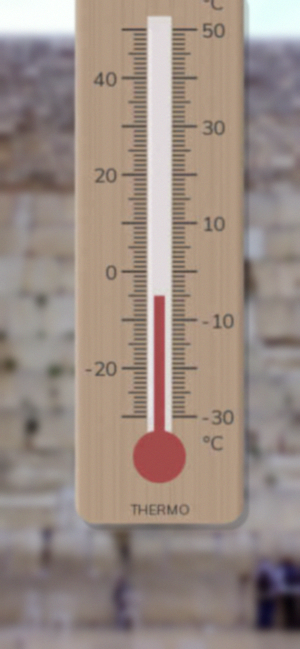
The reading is -5 °C
